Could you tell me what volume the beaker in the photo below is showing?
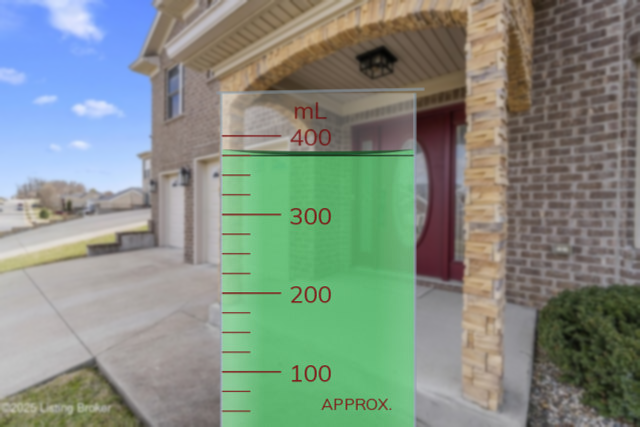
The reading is 375 mL
